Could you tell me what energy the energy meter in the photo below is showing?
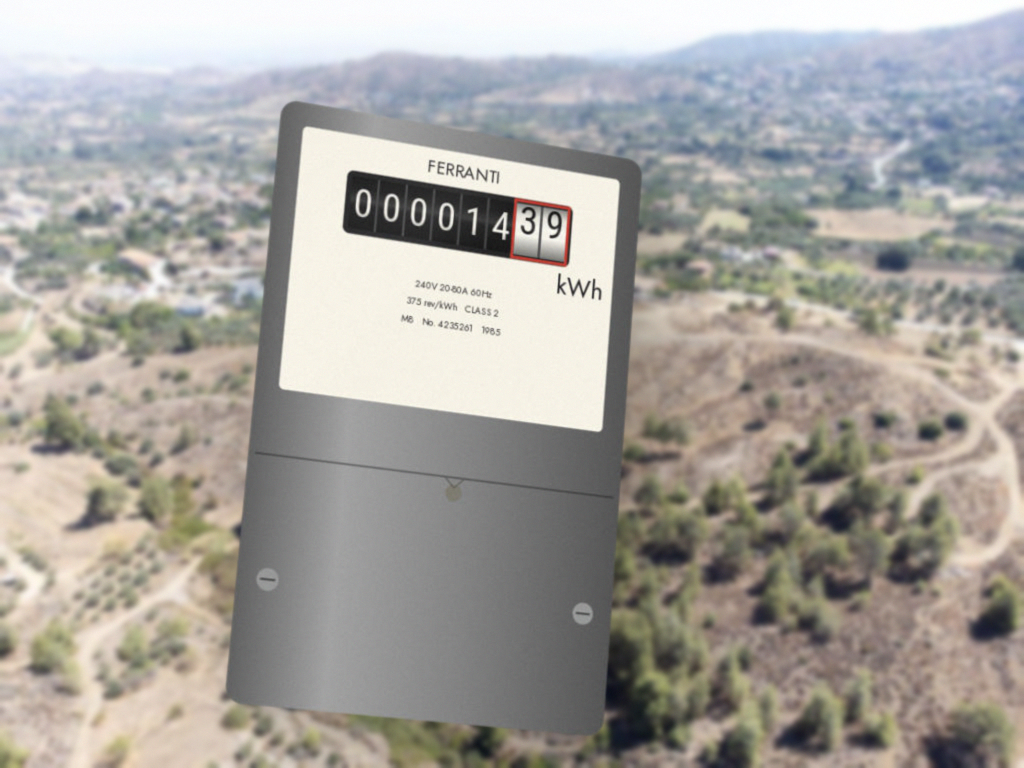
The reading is 14.39 kWh
